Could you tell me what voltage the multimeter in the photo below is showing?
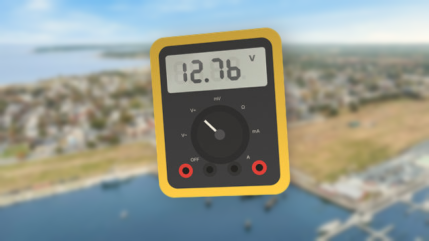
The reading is 12.76 V
